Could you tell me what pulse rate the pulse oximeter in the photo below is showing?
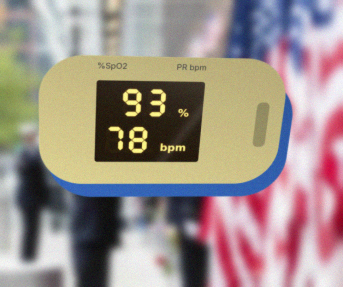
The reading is 78 bpm
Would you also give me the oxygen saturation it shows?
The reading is 93 %
